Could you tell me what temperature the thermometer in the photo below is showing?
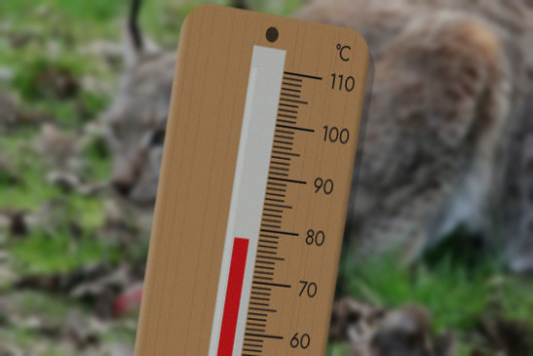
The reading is 78 °C
